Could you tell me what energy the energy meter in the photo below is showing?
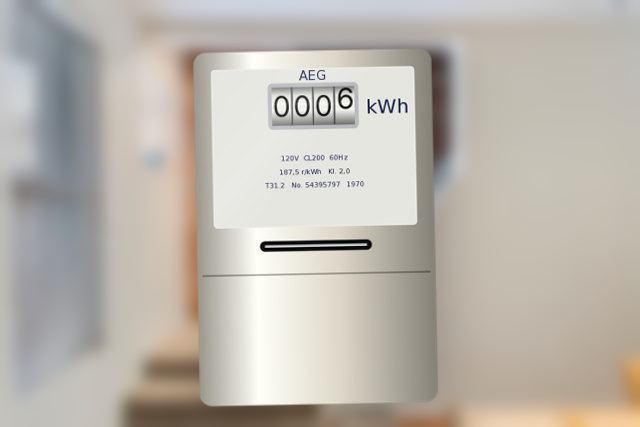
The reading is 6 kWh
